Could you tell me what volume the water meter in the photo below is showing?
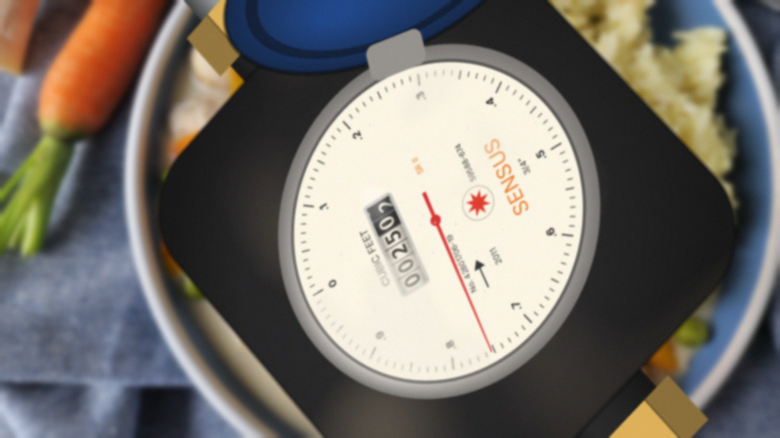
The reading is 2501.75 ft³
